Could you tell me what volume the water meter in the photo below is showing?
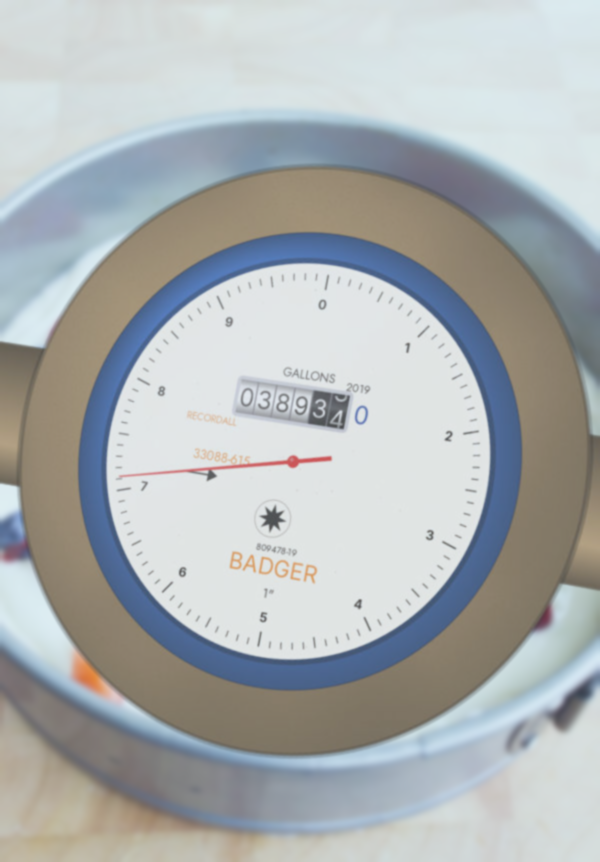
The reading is 389337.1 gal
